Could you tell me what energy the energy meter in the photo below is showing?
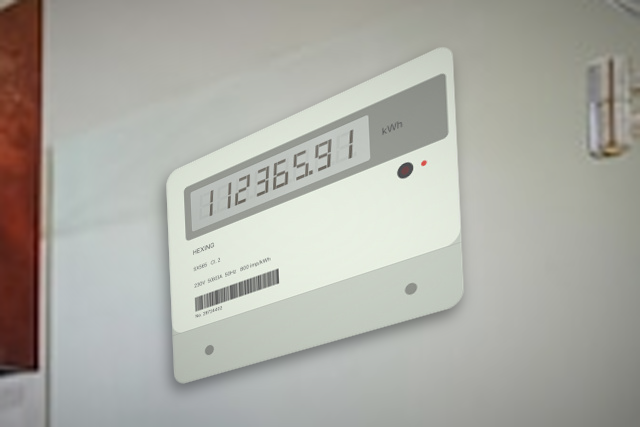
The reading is 112365.91 kWh
